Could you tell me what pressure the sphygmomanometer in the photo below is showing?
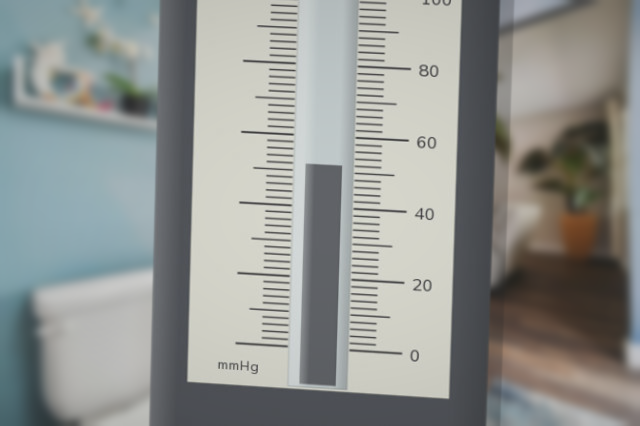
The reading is 52 mmHg
